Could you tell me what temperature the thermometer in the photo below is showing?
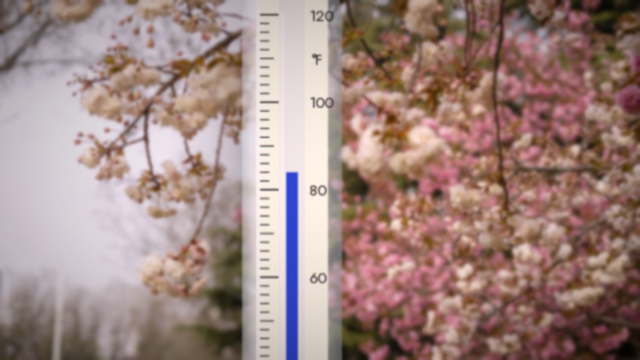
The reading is 84 °F
